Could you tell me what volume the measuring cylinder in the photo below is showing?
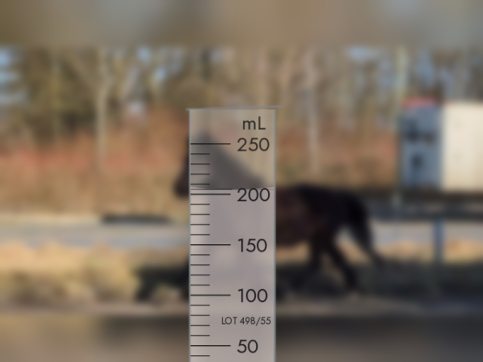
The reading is 205 mL
